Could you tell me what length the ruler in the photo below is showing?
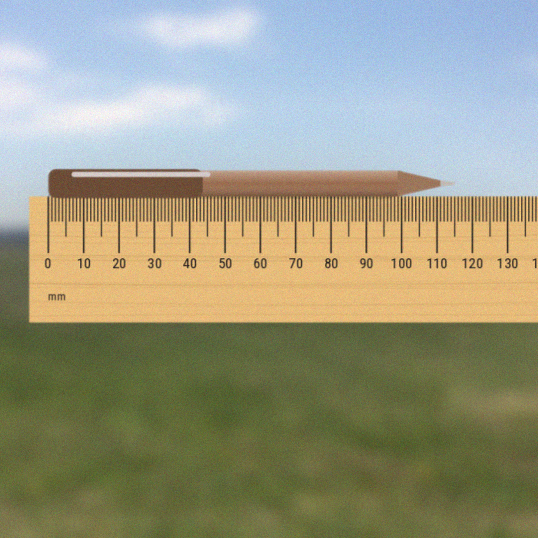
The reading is 115 mm
